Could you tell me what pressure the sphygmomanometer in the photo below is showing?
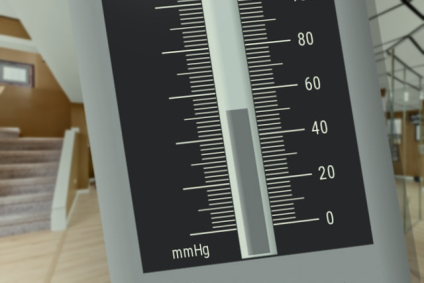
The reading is 52 mmHg
